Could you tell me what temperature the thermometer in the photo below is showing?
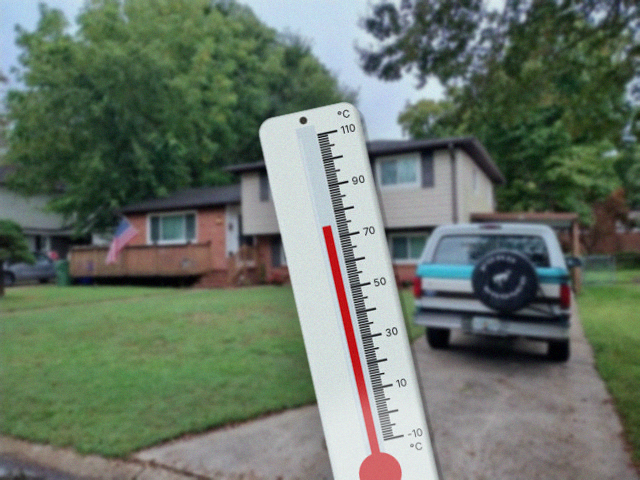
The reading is 75 °C
